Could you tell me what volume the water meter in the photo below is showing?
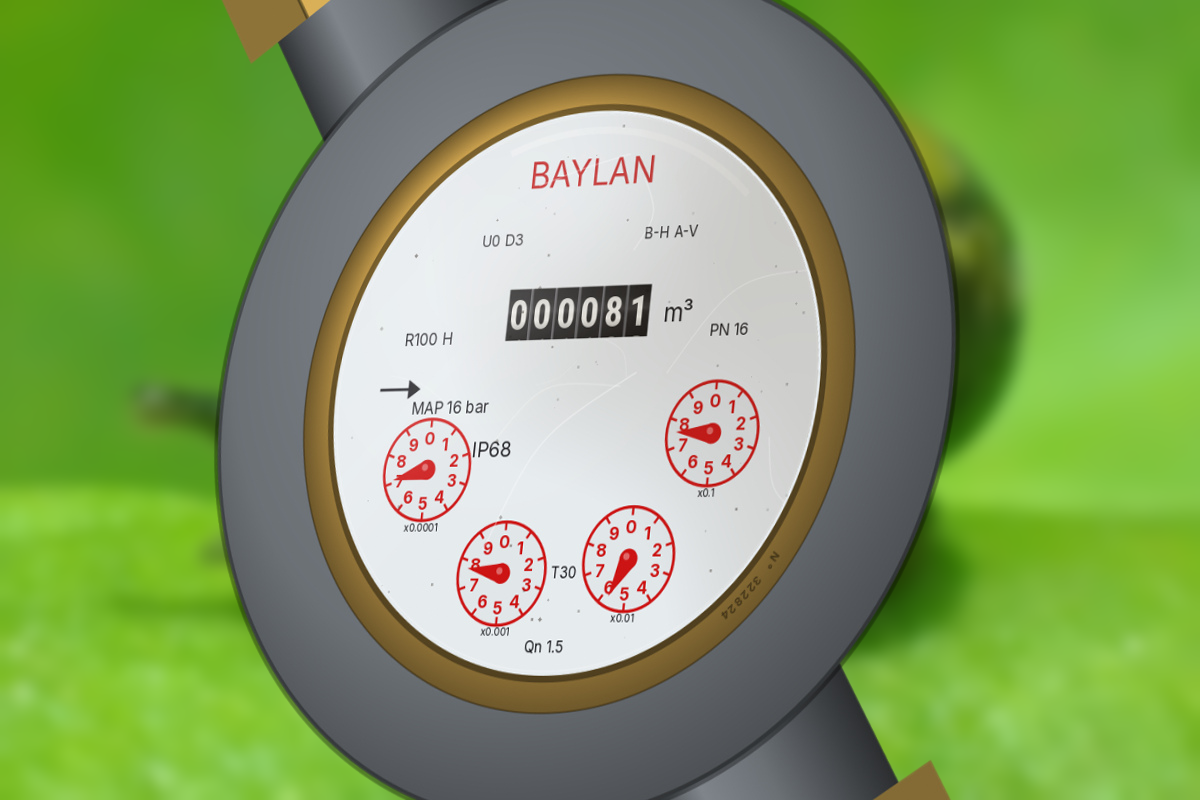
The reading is 81.7577 m³
